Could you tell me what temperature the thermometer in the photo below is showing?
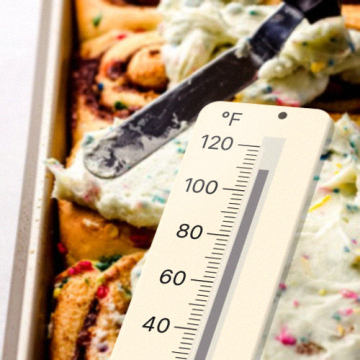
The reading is 110 °F
